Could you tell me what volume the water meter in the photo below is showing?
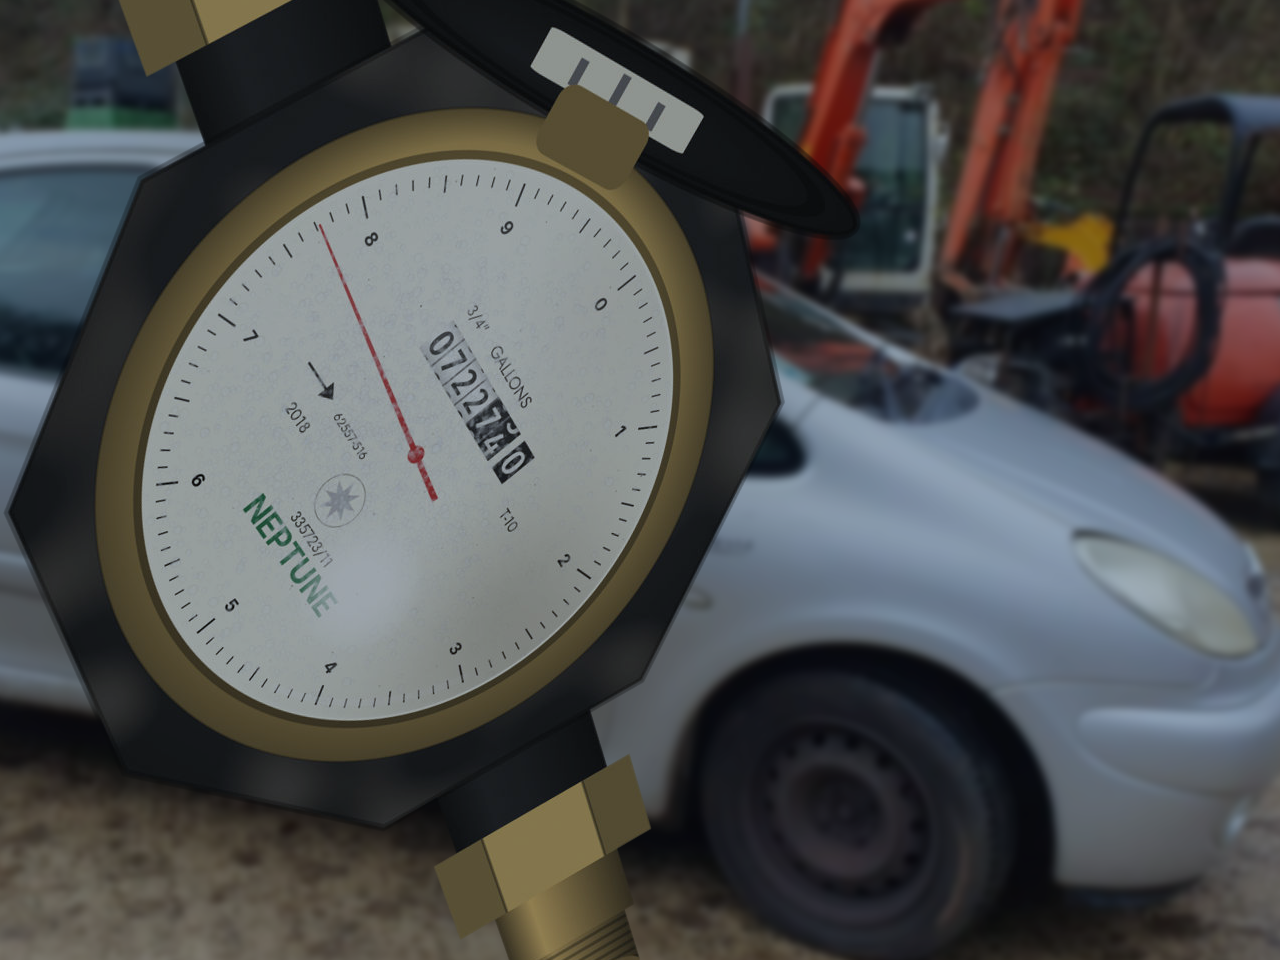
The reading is 722737.7 gal
